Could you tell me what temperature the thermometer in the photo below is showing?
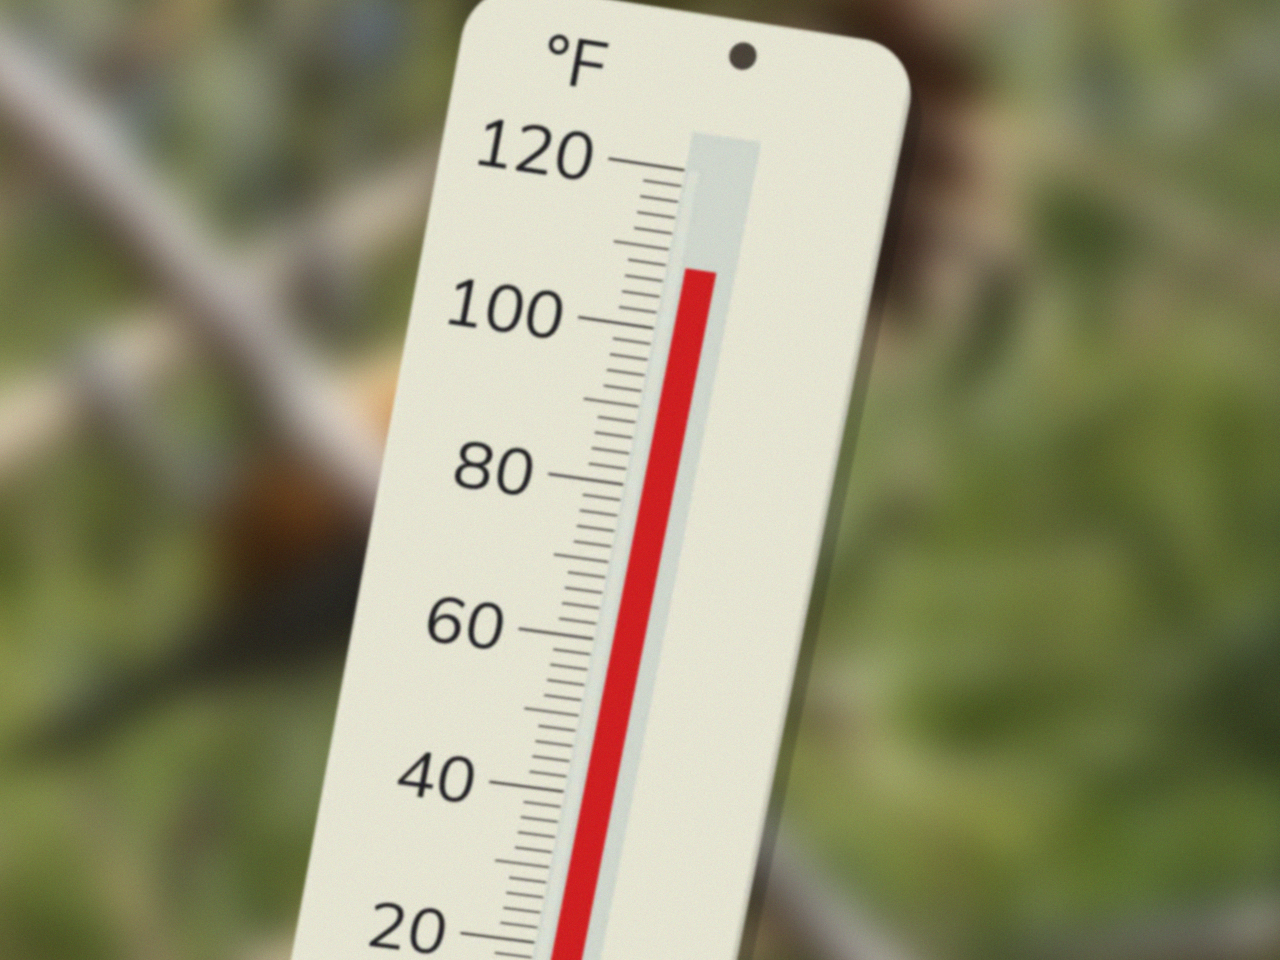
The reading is 108 °F
